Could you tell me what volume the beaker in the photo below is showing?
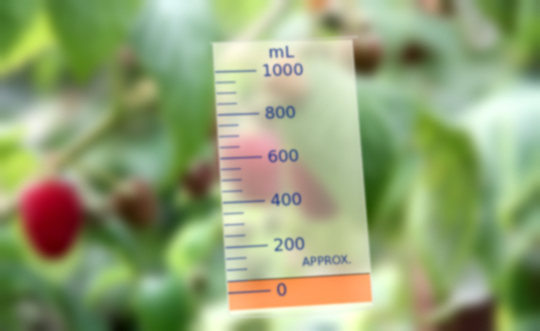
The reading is 50 mL
